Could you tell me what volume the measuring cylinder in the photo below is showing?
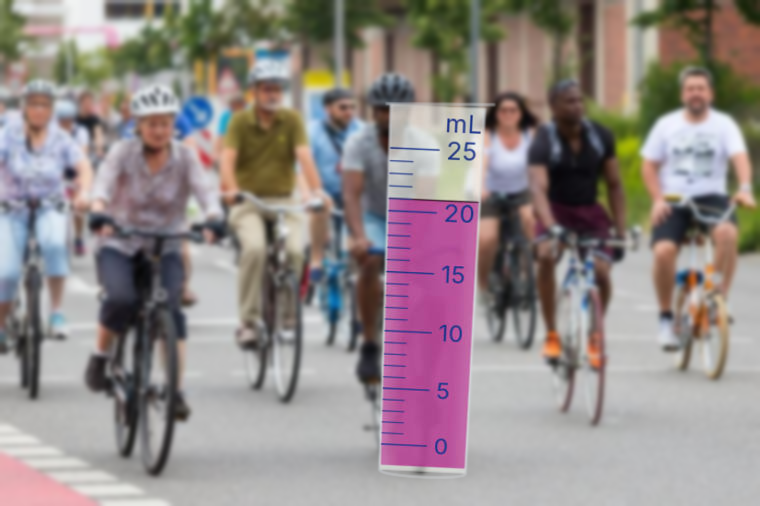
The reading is 21 mL
